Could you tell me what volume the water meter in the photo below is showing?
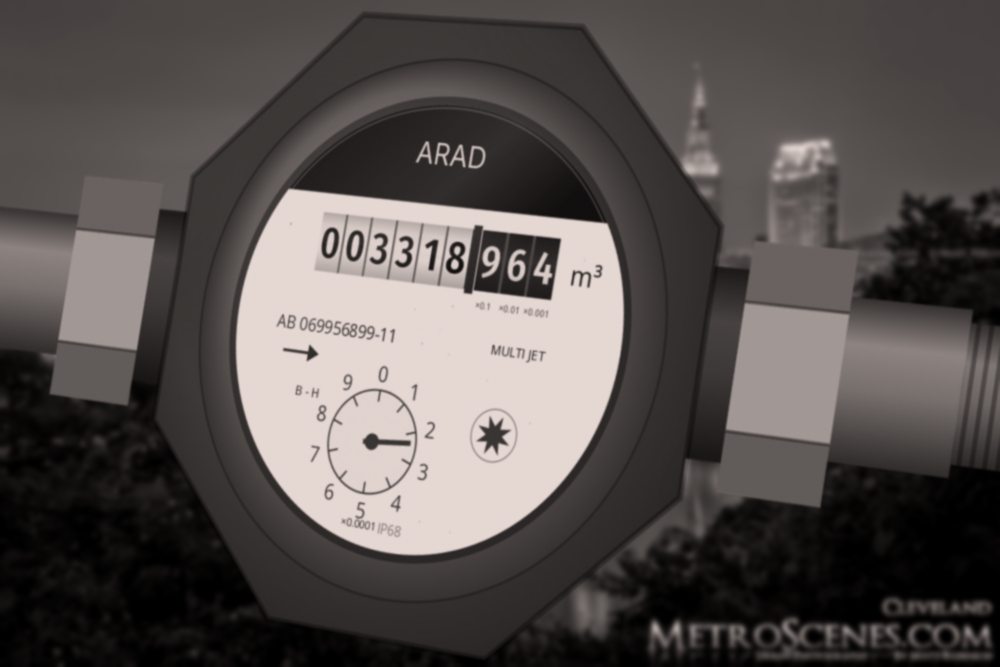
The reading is 3318.9642 m³
